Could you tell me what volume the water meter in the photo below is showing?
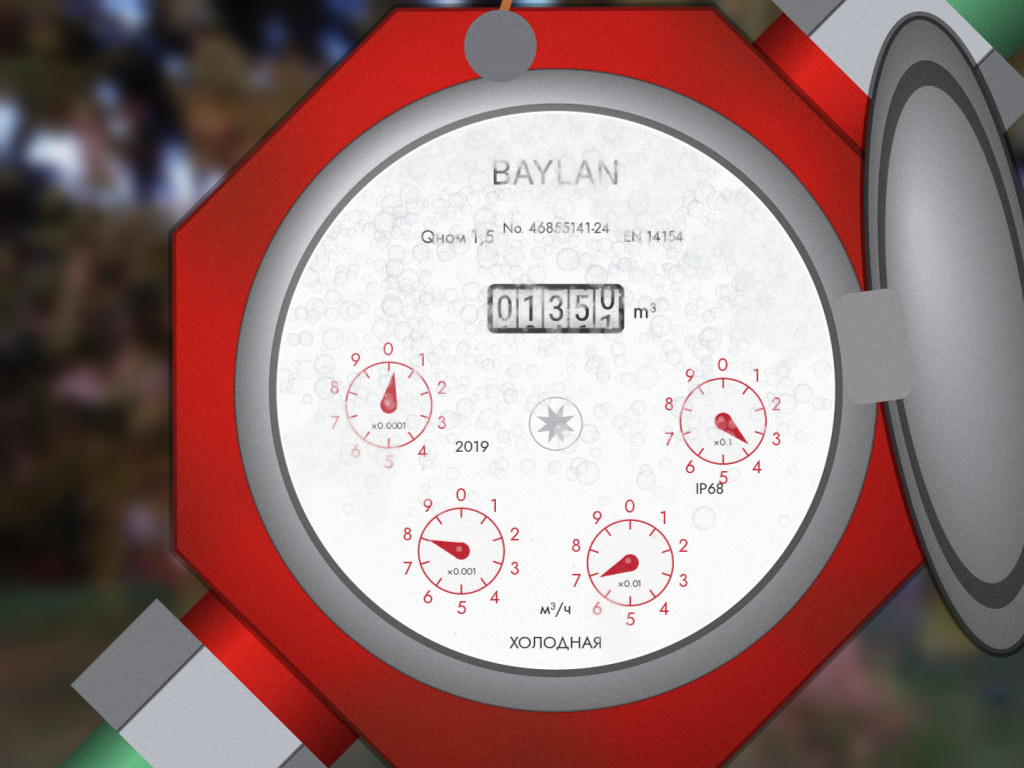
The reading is 1350.3680 m³
